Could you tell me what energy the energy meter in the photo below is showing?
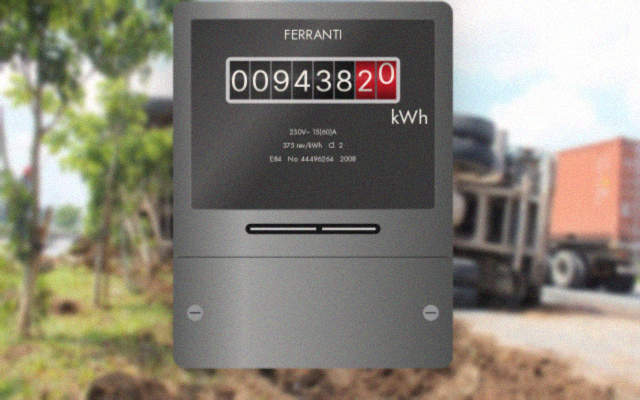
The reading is 9438.20 kWh
